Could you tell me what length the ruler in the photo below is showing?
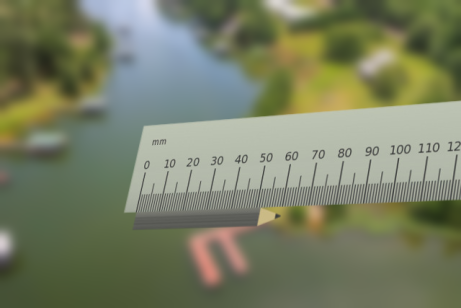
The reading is 60 mm
